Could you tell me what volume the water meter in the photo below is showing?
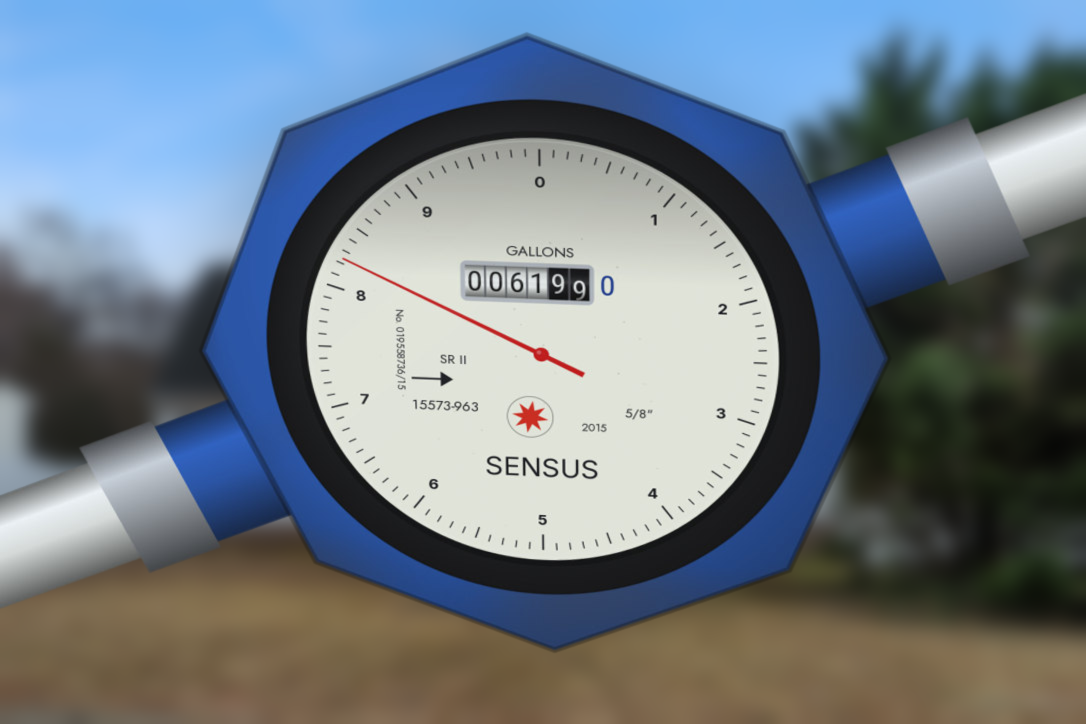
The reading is 61988.2 gal
